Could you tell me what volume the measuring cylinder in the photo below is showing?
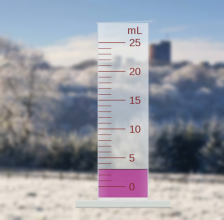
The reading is 3 mL
